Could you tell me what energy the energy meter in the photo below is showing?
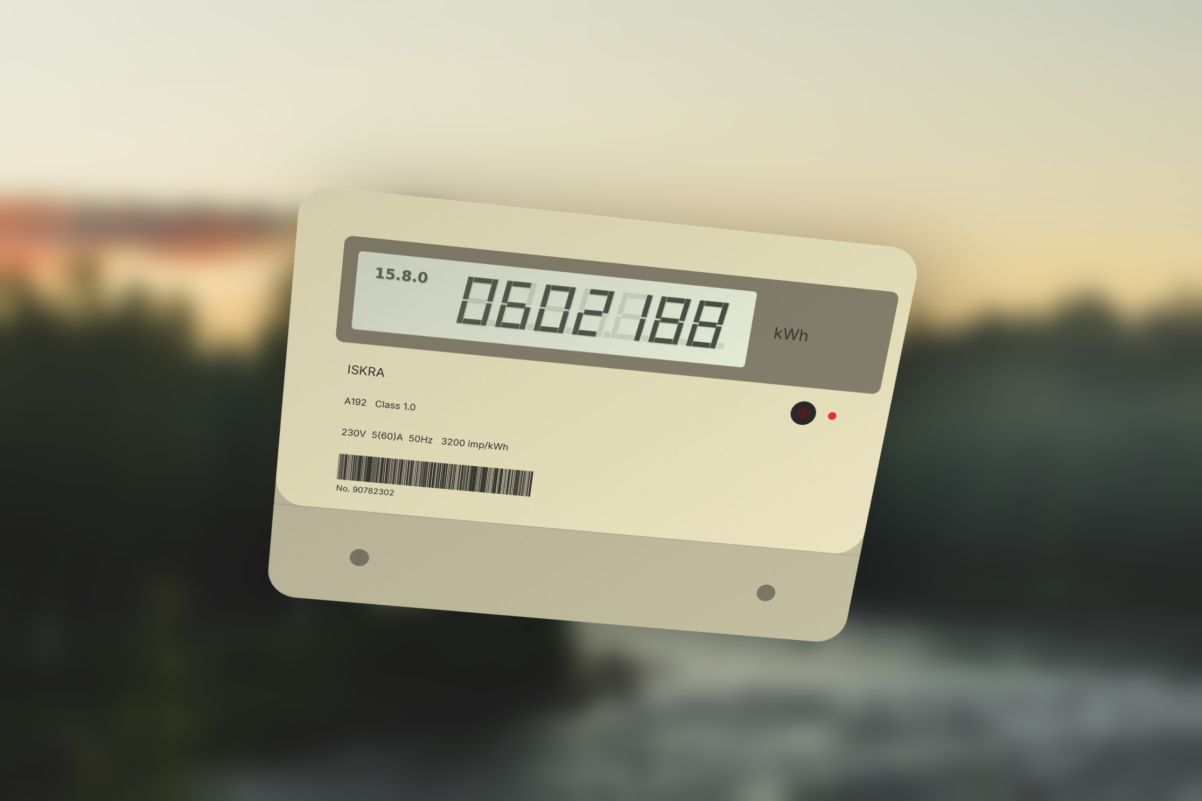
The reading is 602188 kWh
